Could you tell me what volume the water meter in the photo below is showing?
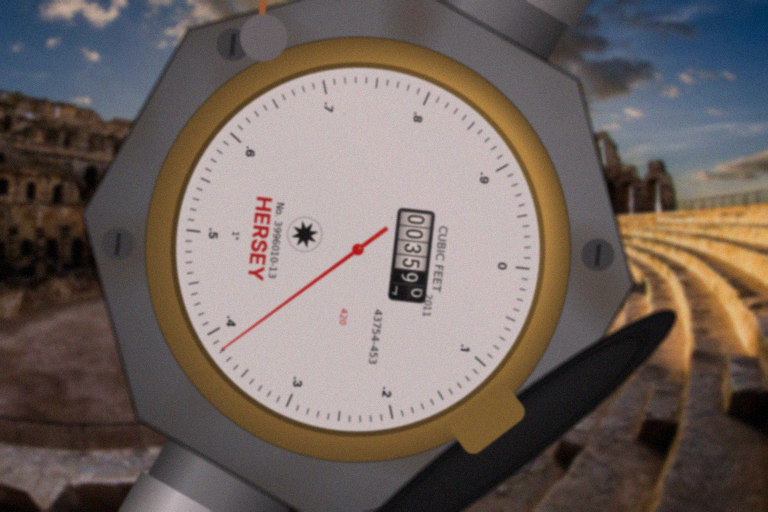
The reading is 3596.38 ft³
